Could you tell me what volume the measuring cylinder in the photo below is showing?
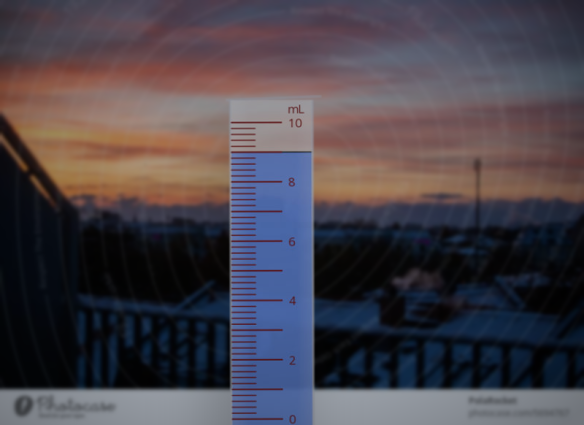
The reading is 9 mL
